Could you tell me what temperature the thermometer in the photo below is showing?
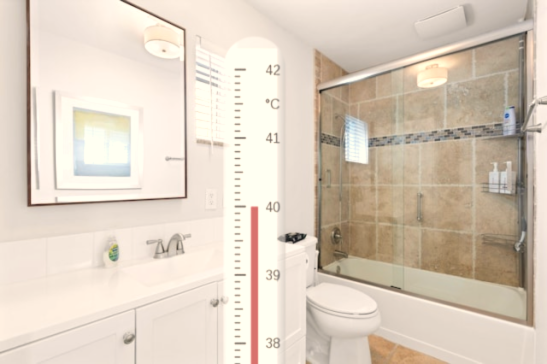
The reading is 40 °C
